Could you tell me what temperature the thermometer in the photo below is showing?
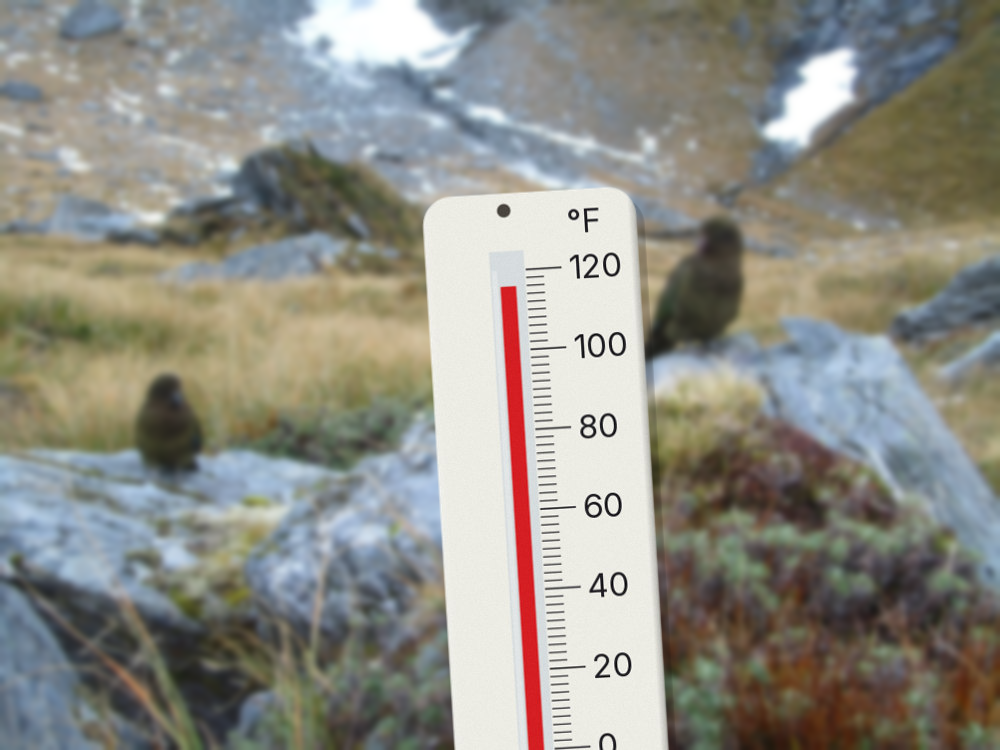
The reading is 116 °F
